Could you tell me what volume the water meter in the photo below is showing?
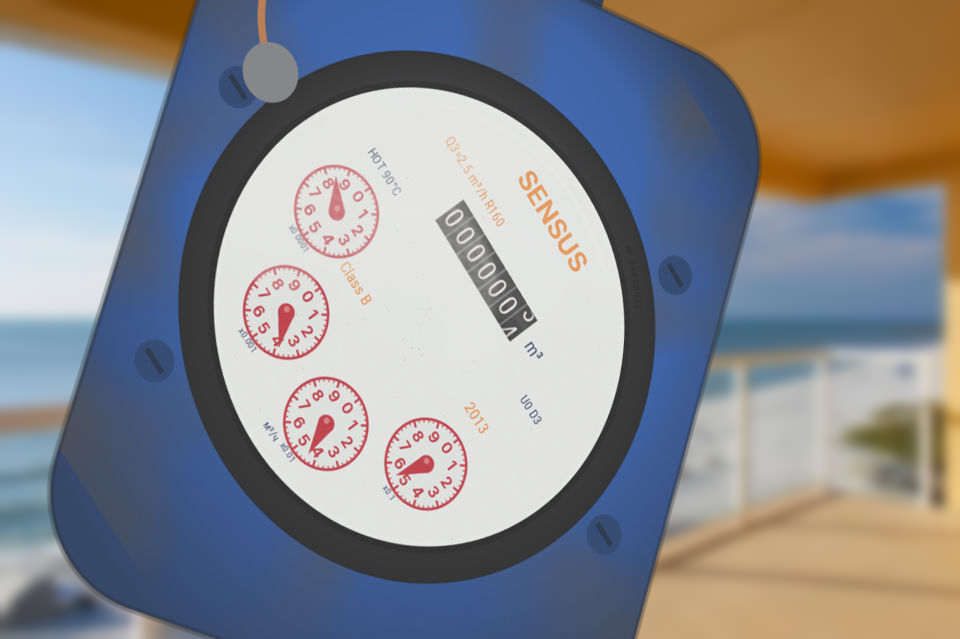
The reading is 3.5438 m³
